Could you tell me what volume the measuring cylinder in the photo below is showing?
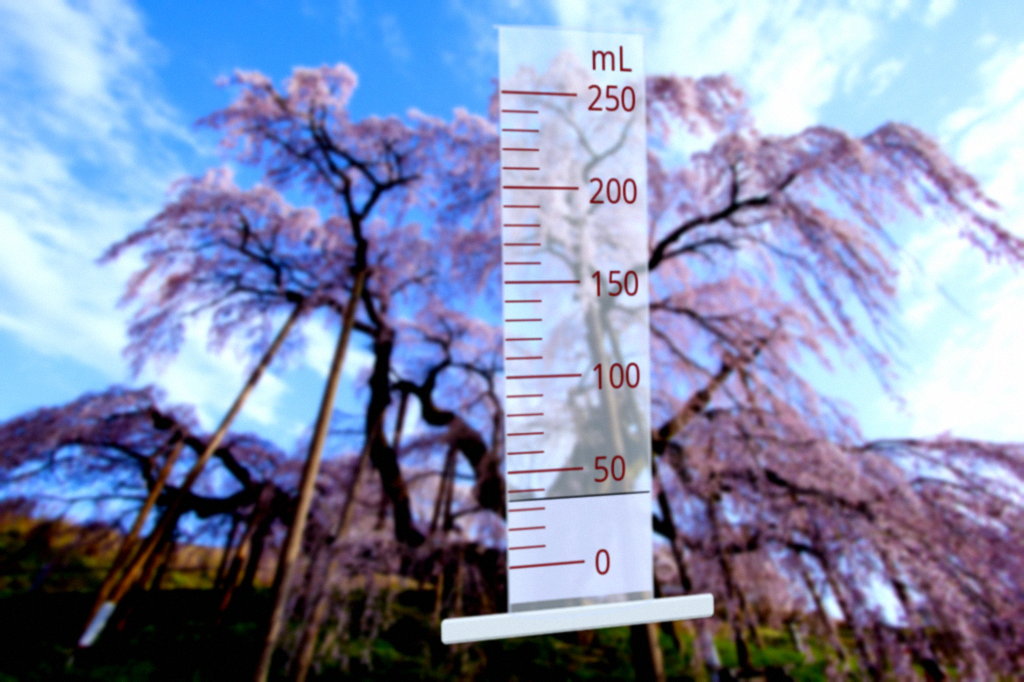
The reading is 35 mL
